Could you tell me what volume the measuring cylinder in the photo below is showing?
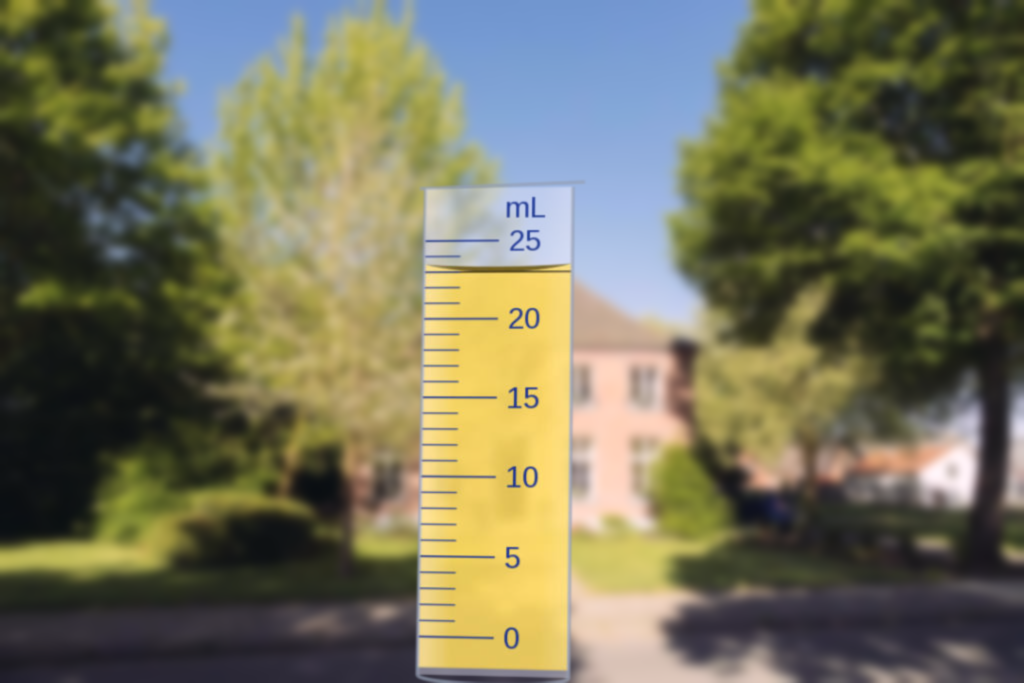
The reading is 23 mL
